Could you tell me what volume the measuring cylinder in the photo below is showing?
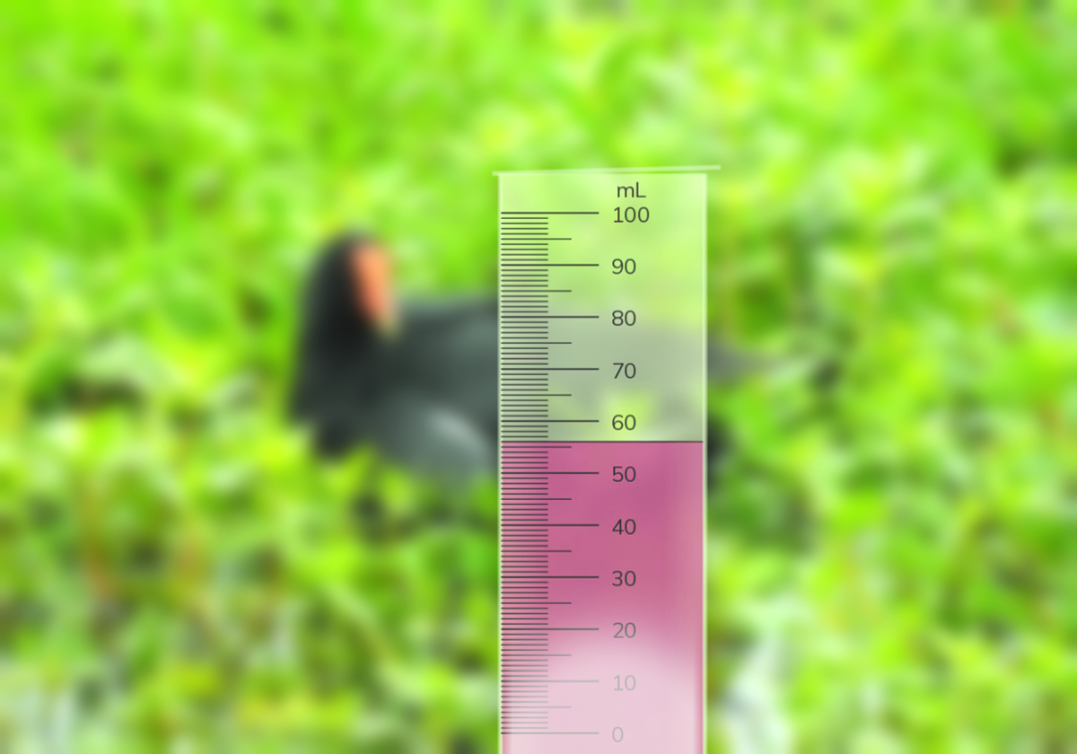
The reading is 56 mL
